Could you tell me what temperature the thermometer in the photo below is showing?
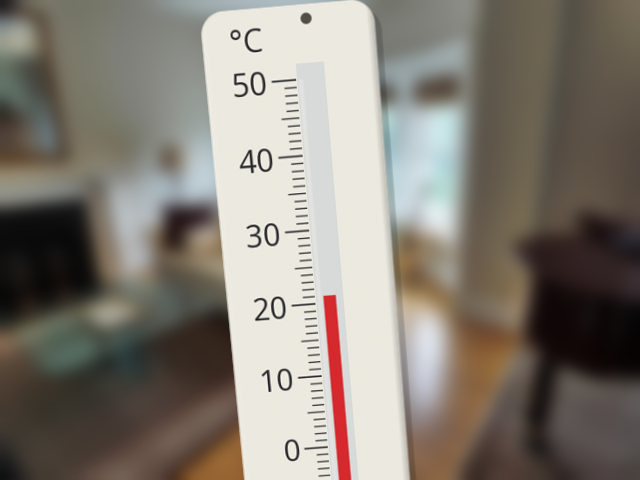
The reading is 21 °C
